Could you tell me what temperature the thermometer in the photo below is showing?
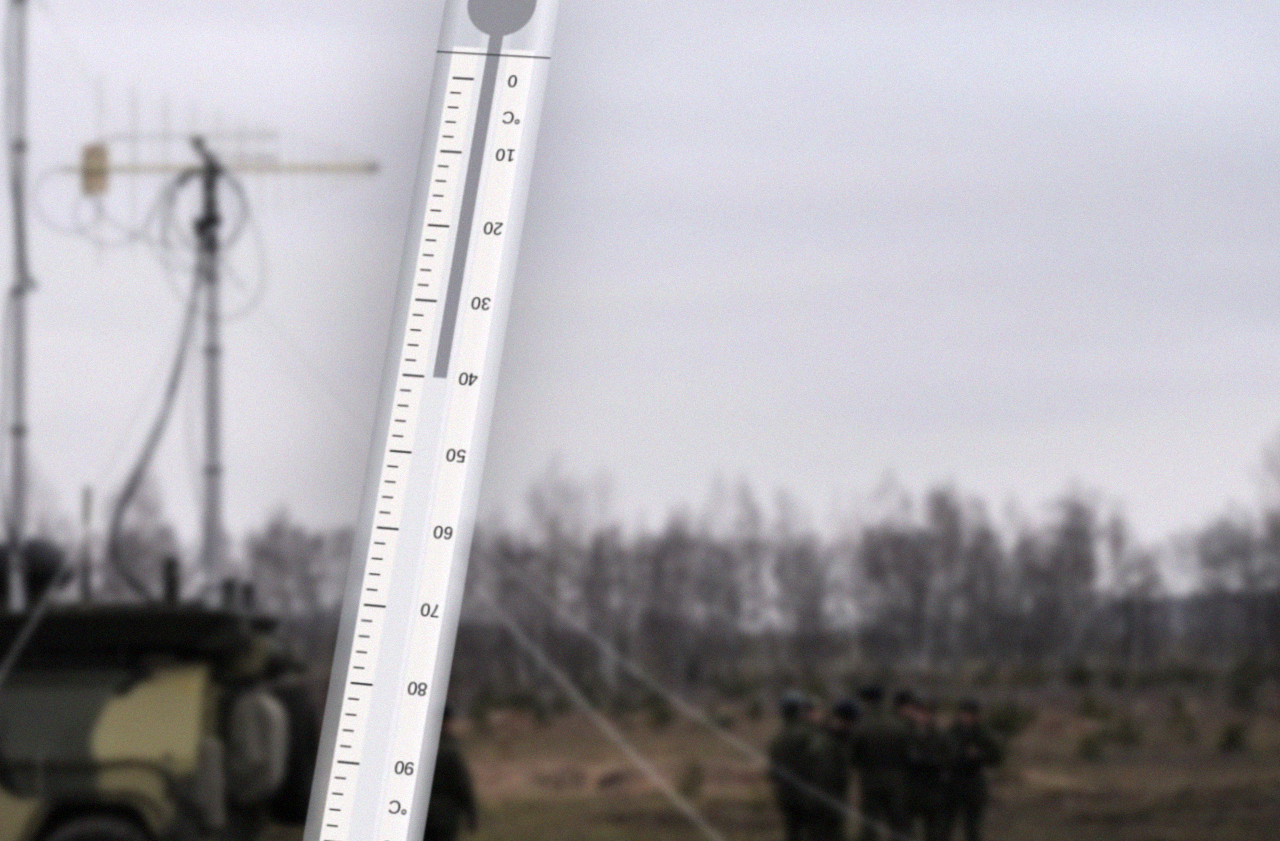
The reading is 40 °C
